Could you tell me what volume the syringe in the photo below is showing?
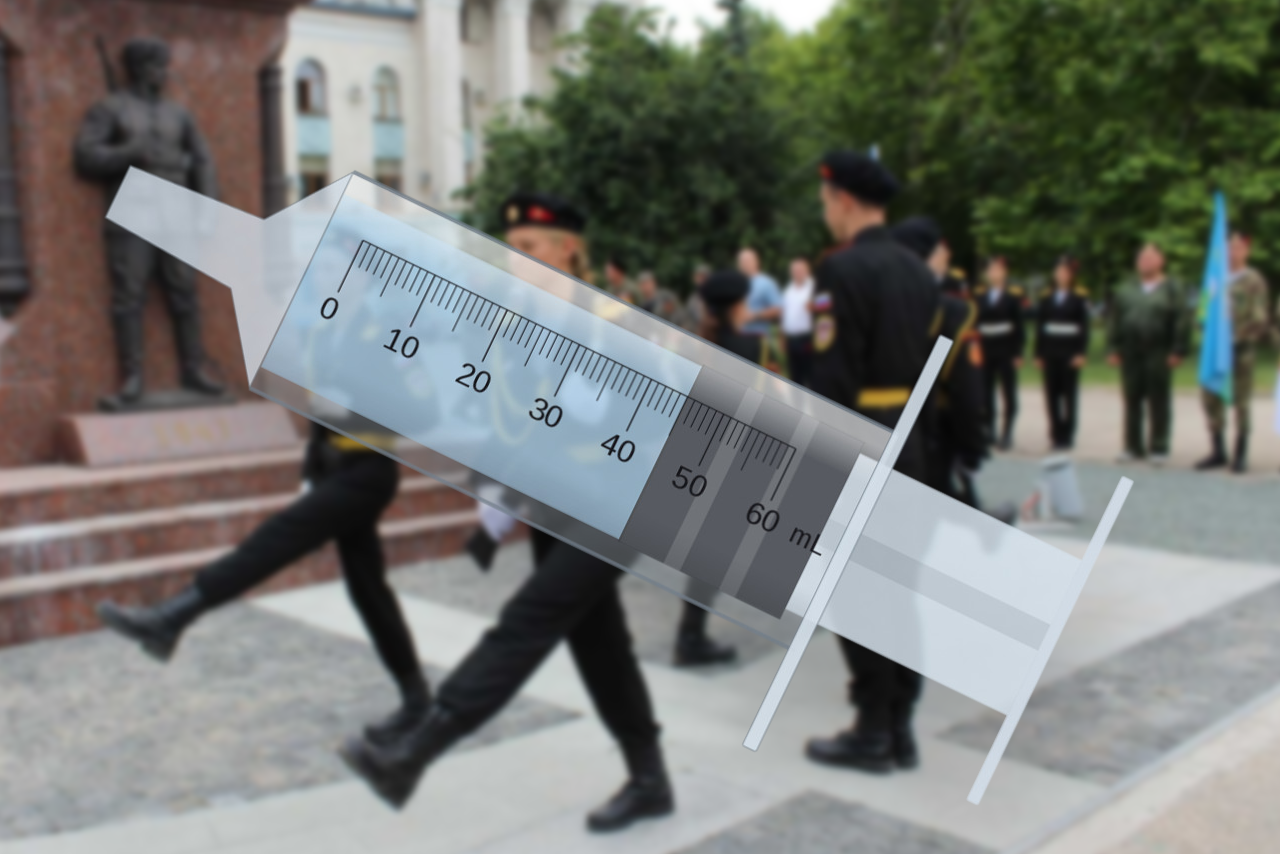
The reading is 45 mL
